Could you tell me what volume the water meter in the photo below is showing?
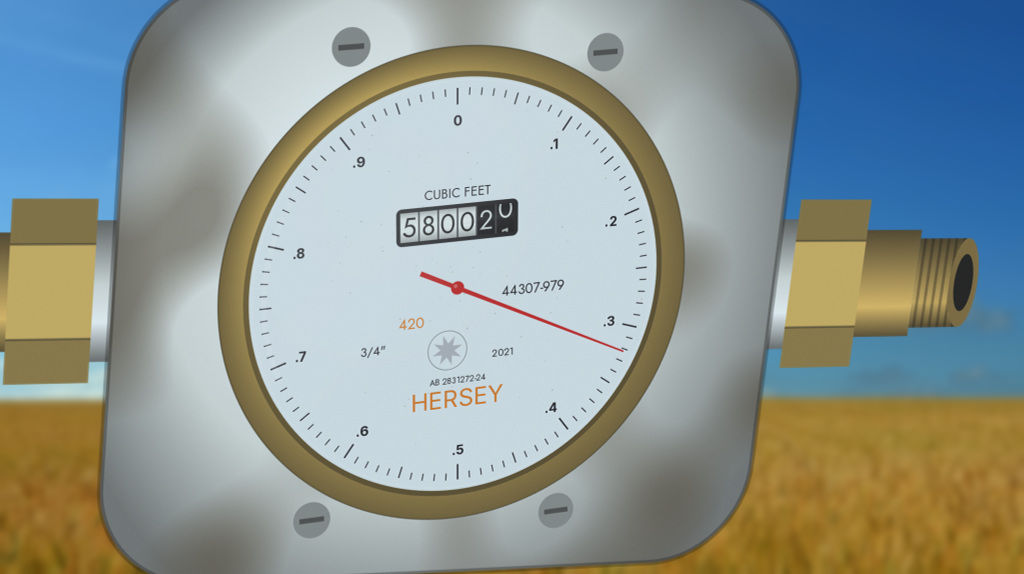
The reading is 580020.32 ft³
